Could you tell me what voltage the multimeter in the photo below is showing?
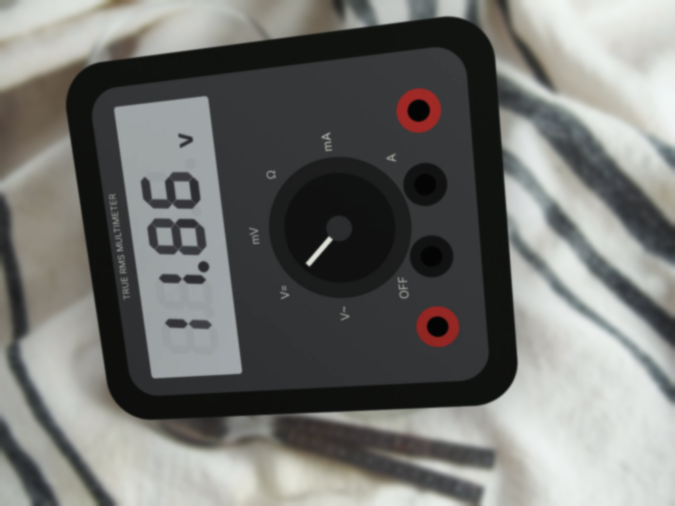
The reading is 11.86 V
